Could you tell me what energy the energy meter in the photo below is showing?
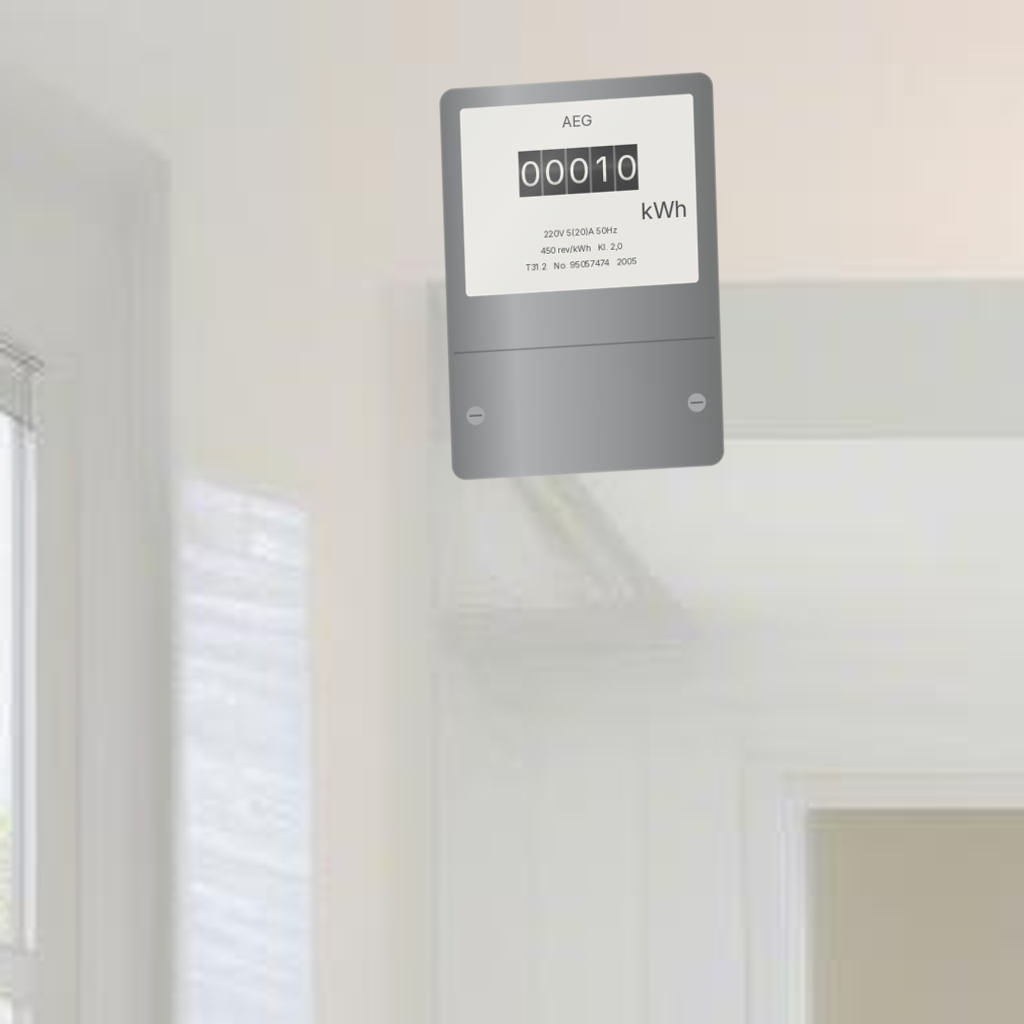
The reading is 10 kWh
